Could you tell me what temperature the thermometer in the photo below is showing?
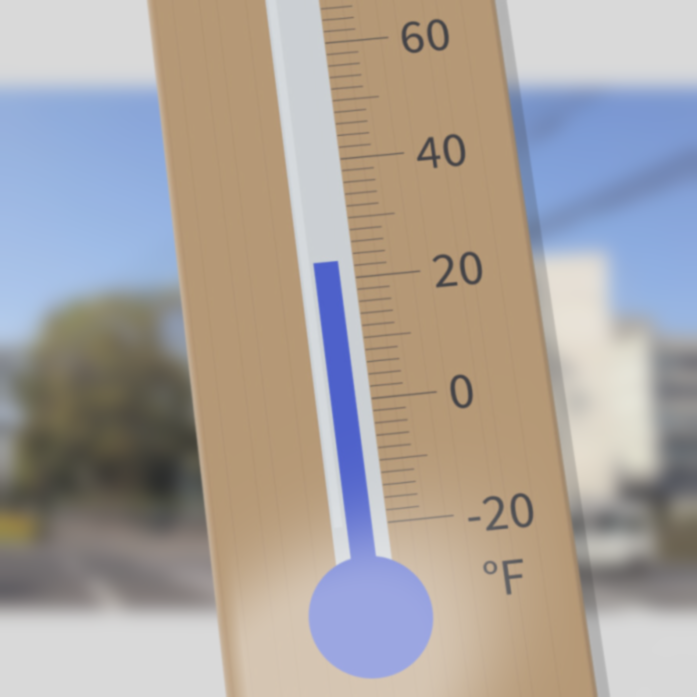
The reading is 23 °F
